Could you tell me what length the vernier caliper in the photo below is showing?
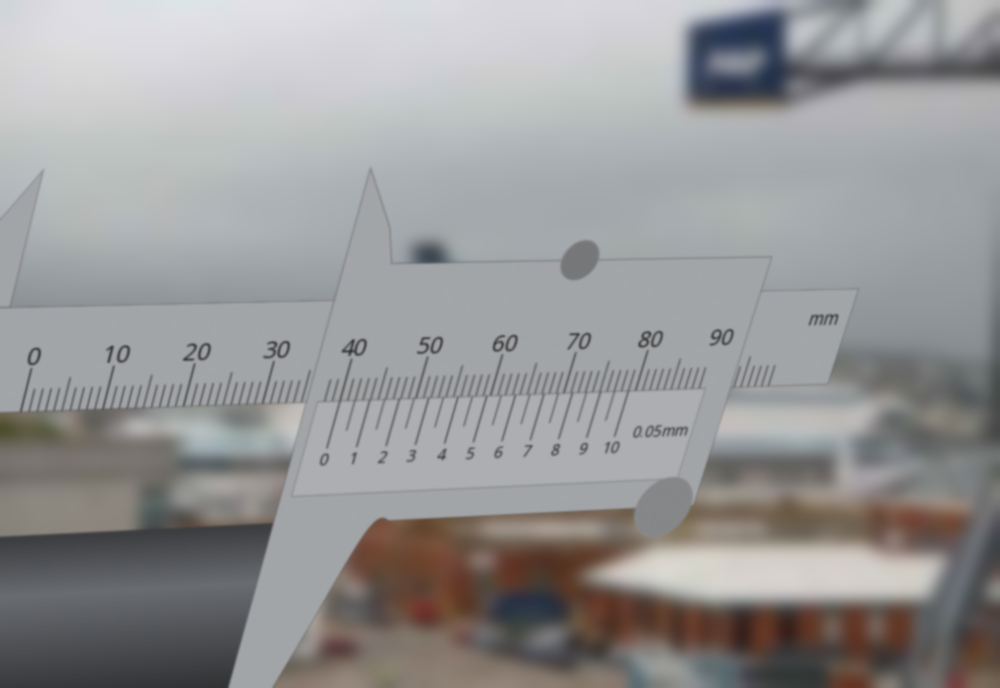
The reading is 40.0 mm
